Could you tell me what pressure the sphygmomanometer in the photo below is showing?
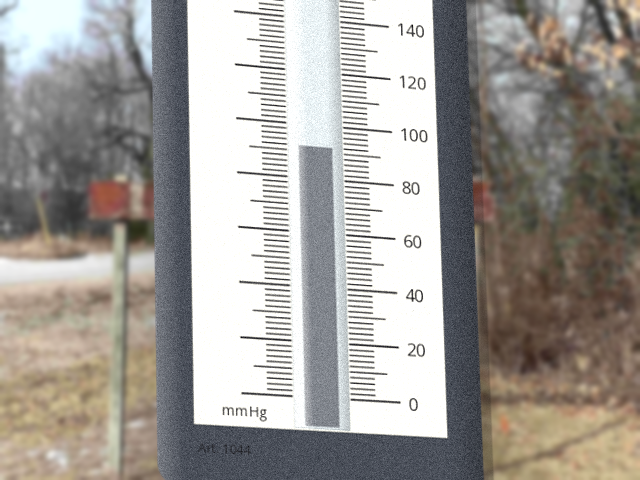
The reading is 92 mmHg
